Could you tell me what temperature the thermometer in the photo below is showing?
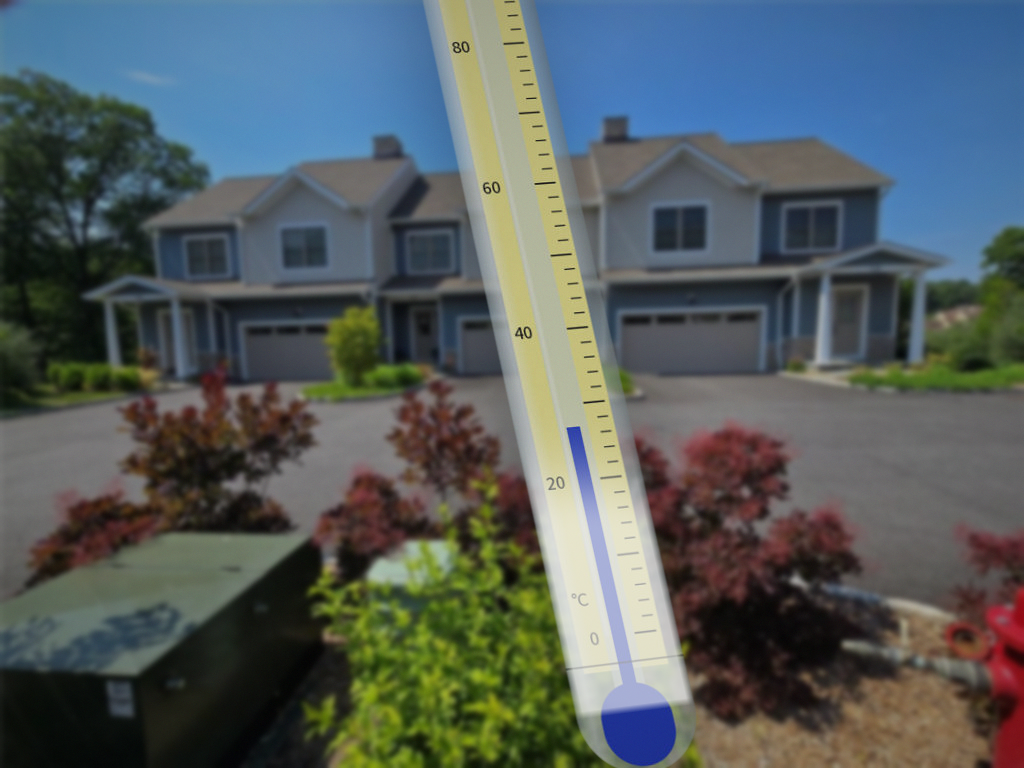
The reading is 27 °C
